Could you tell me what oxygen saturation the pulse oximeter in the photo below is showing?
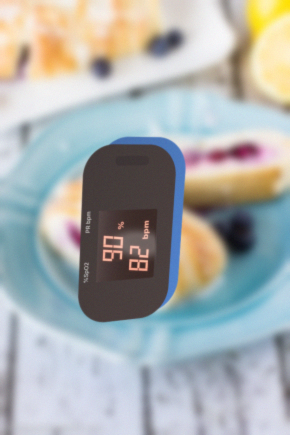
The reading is 90 %
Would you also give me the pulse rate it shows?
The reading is 82 bpm
